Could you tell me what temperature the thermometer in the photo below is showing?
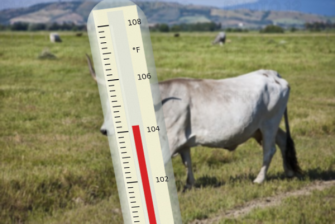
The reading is 104.2 °F
